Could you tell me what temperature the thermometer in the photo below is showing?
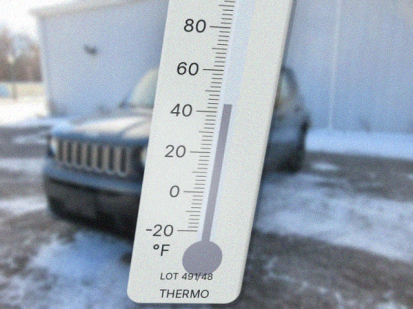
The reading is 44 °F
